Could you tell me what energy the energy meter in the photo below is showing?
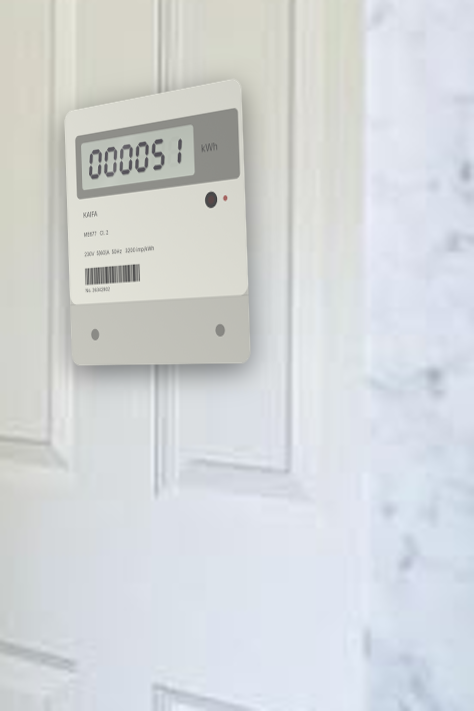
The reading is 51 kWh
